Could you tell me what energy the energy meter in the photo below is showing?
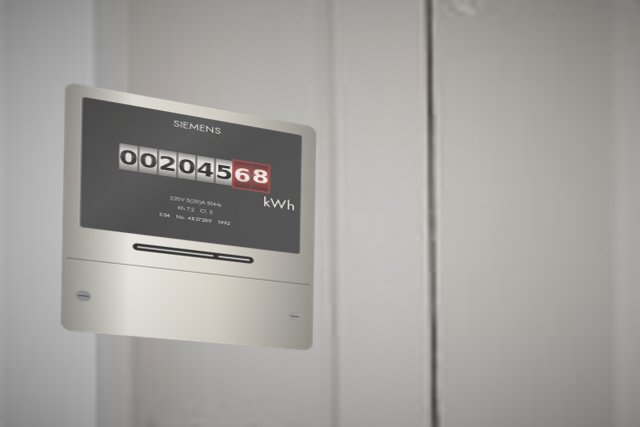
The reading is 2045.68 kWh
